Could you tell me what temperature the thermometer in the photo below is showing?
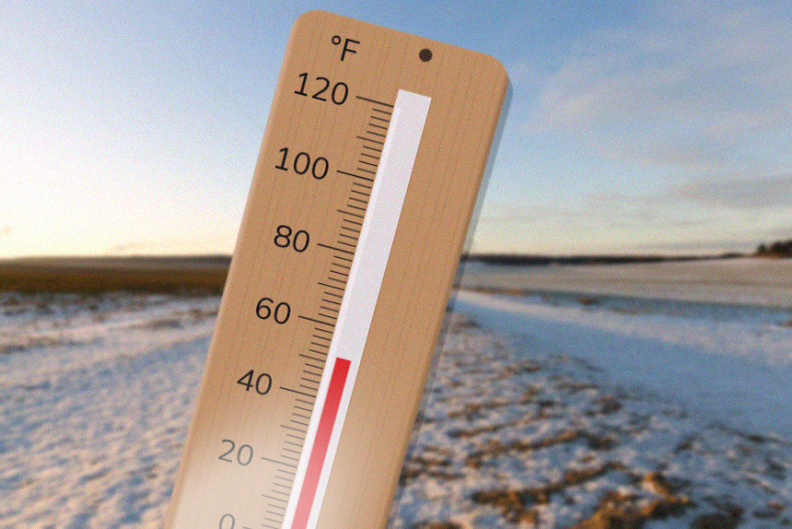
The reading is 52 °F
